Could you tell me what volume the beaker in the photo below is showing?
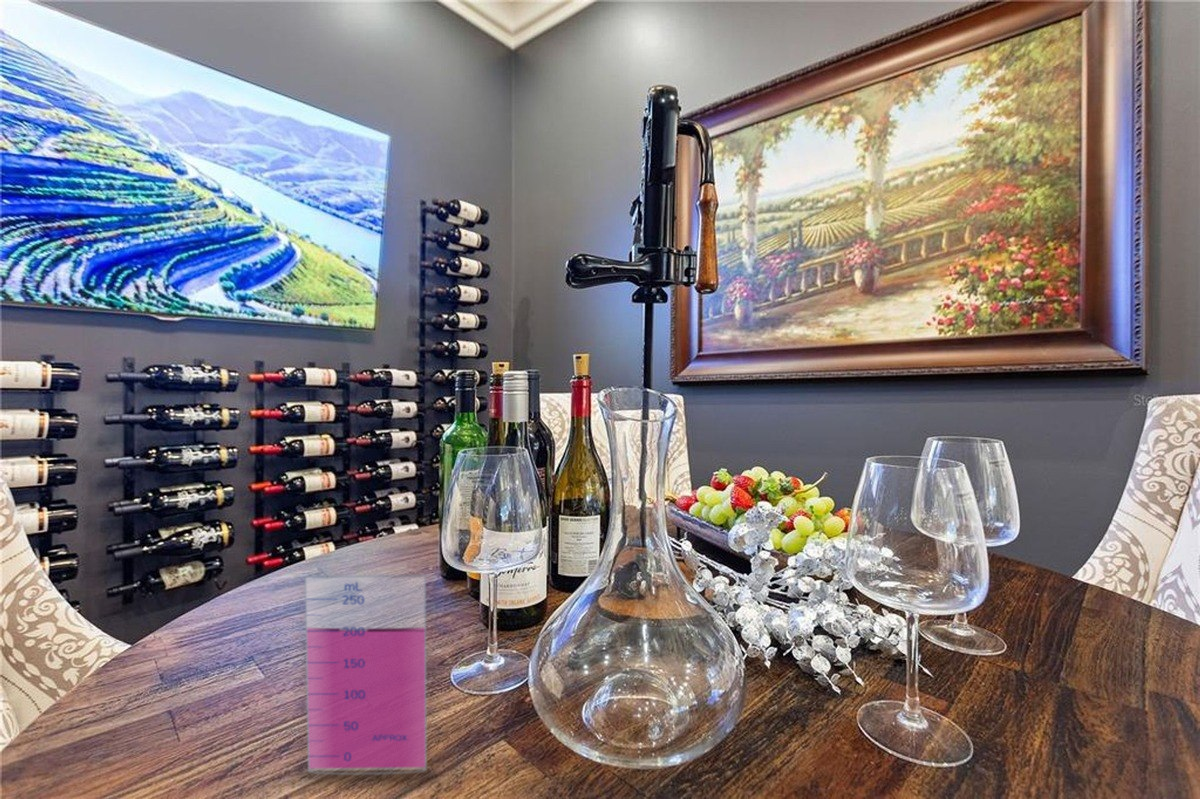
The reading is 200 mL
